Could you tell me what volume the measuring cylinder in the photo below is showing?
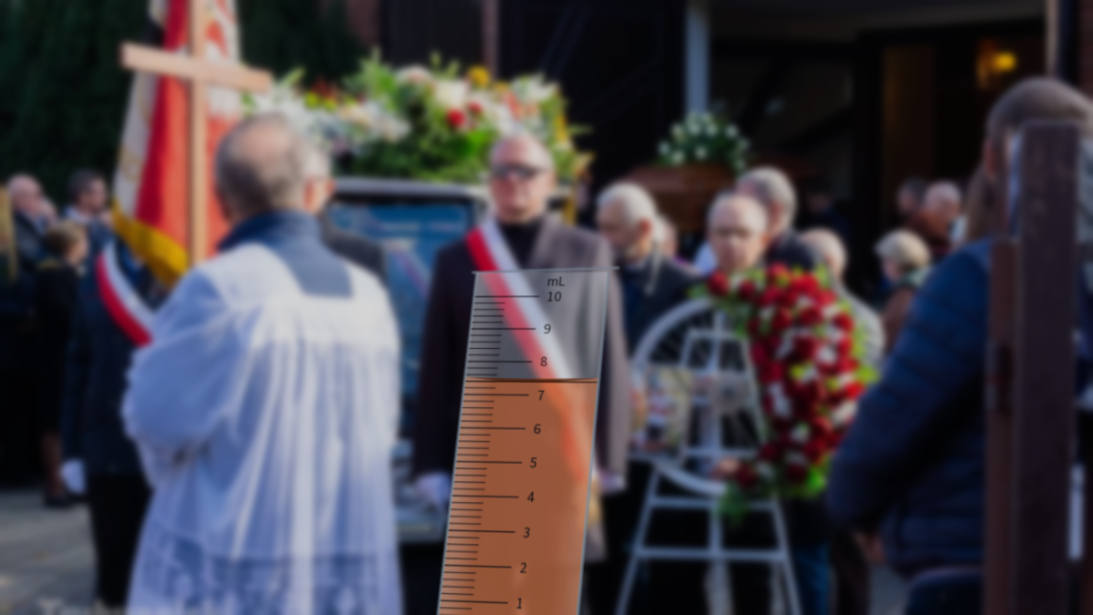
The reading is 7.4 mL
